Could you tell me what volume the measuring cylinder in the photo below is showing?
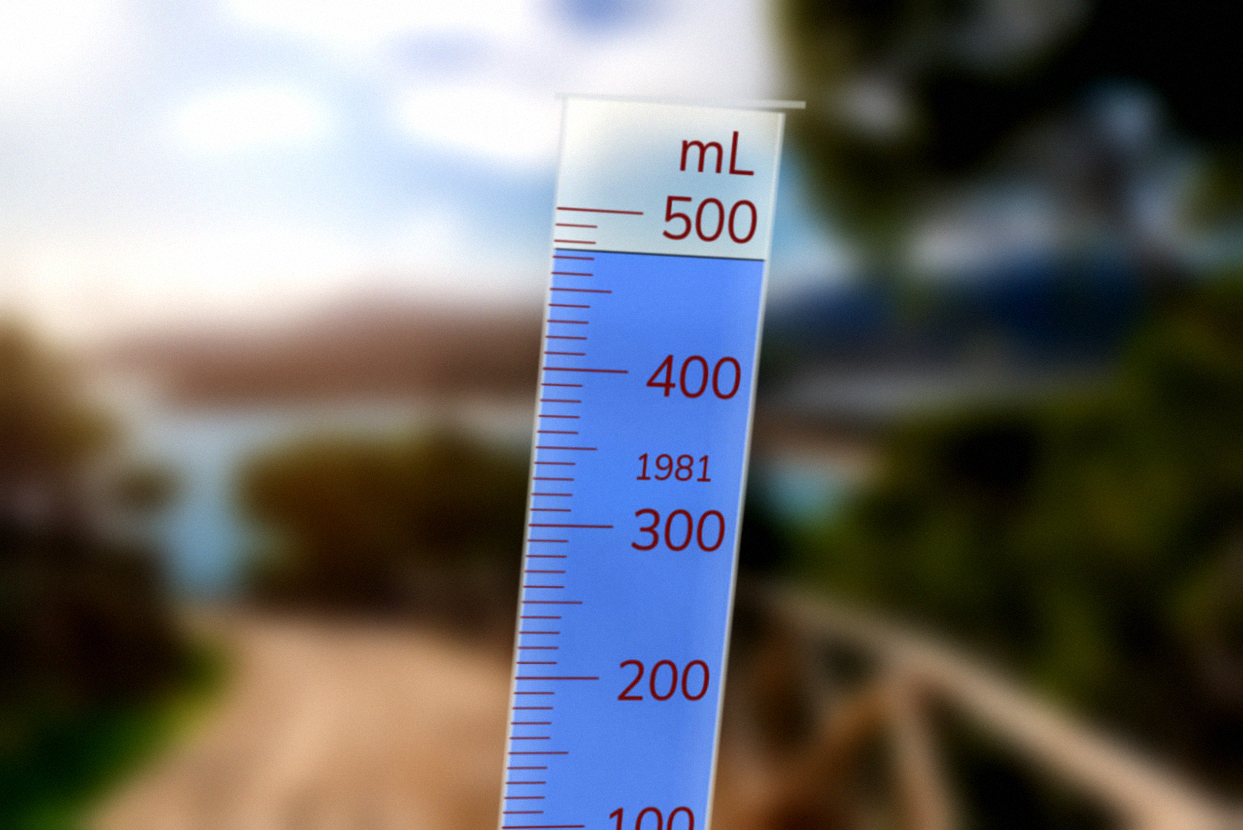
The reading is 475 mL
